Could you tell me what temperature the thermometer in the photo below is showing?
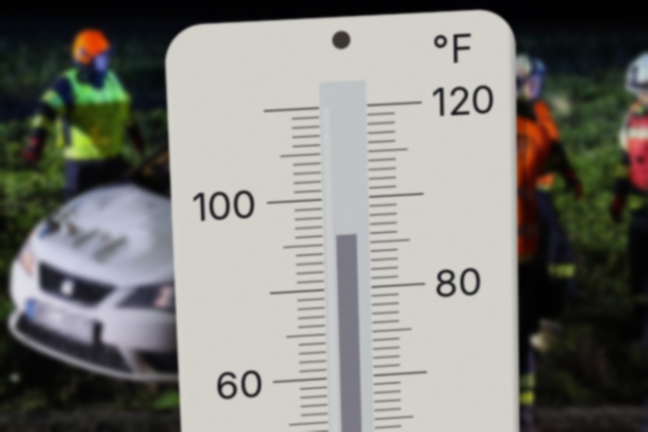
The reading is 92 °F
